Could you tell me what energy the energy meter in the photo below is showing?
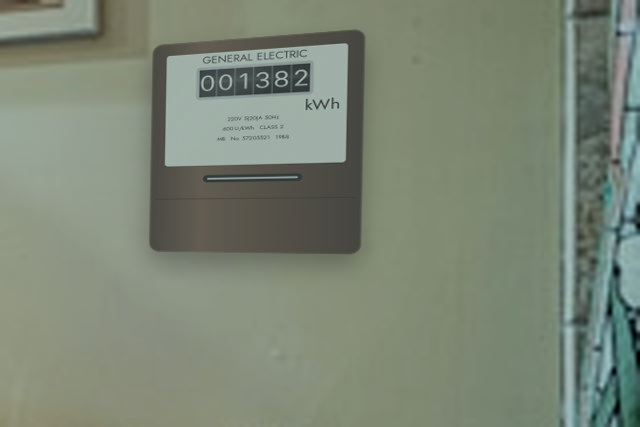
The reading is 1382 kWh
